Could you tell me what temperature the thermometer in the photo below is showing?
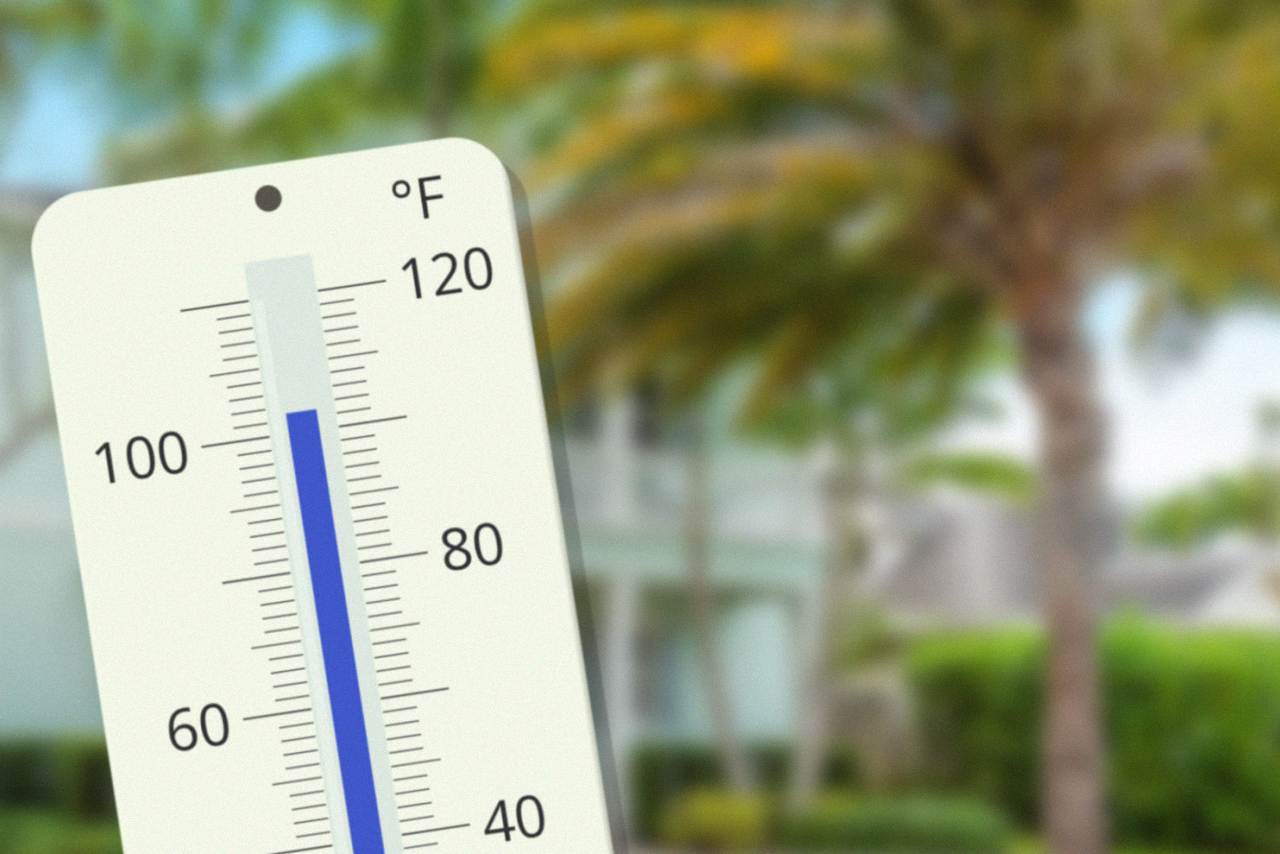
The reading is 103 °F
